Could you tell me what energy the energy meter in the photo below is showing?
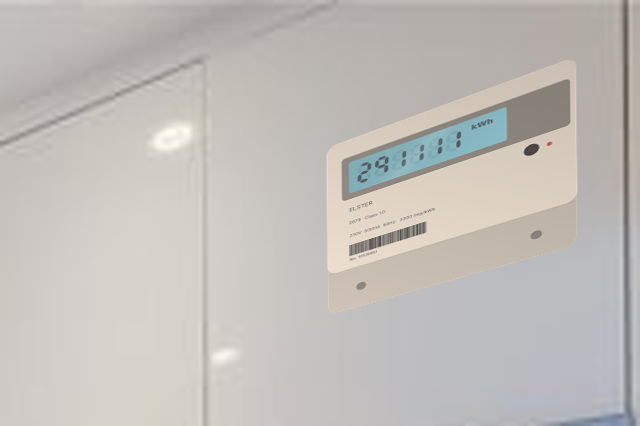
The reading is 291111 kWh
